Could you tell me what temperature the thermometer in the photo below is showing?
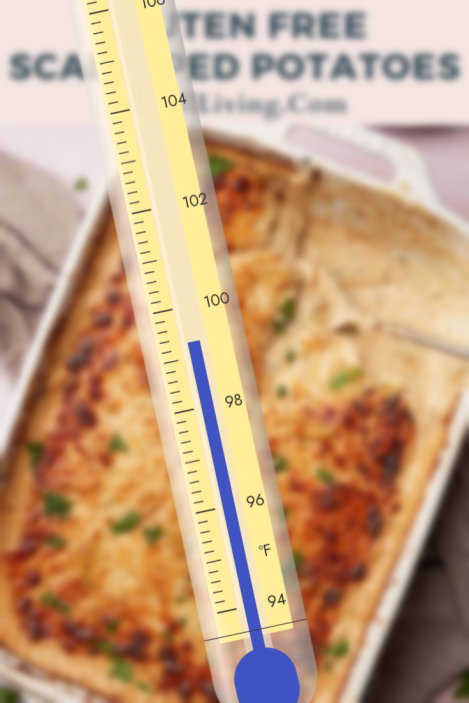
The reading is 99.3 °F
